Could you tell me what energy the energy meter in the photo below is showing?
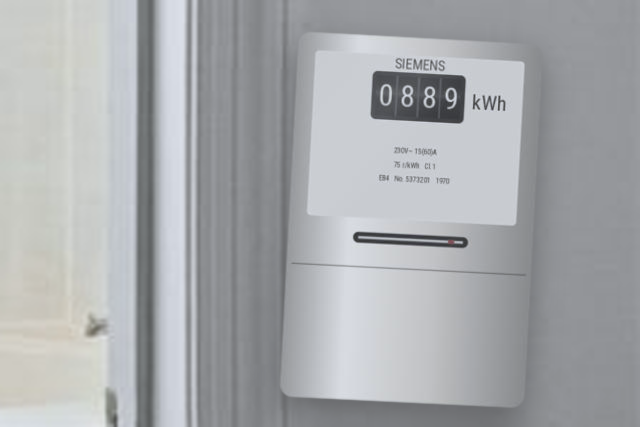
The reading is 889 kWh
